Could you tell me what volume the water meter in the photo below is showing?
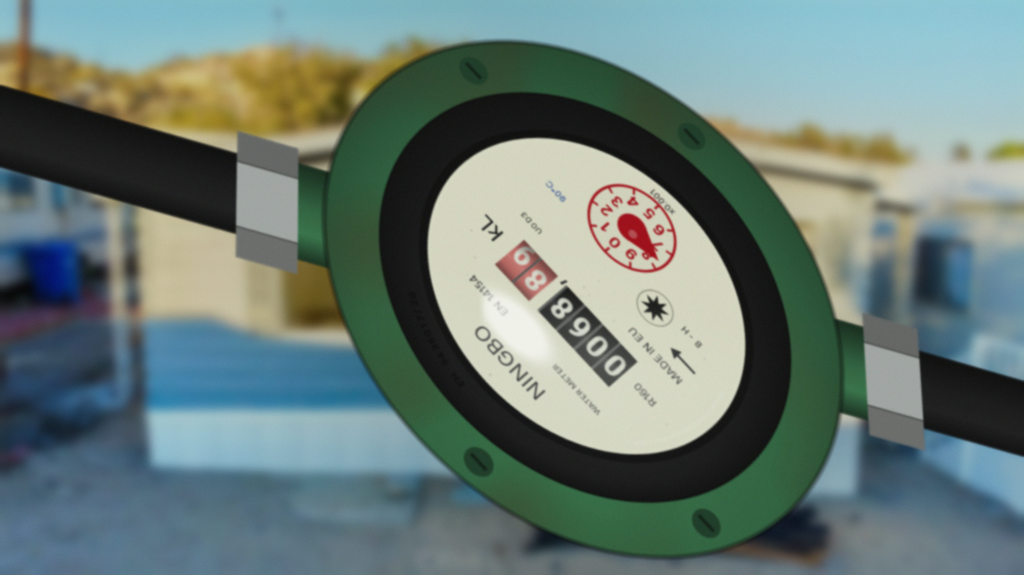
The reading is 68.887 kL
